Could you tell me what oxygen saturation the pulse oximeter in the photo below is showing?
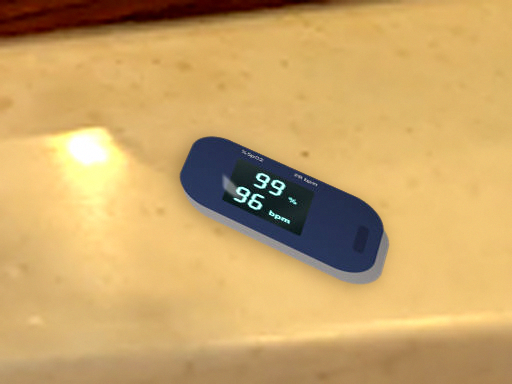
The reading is 99 %
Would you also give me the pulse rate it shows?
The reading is 96 bpm
